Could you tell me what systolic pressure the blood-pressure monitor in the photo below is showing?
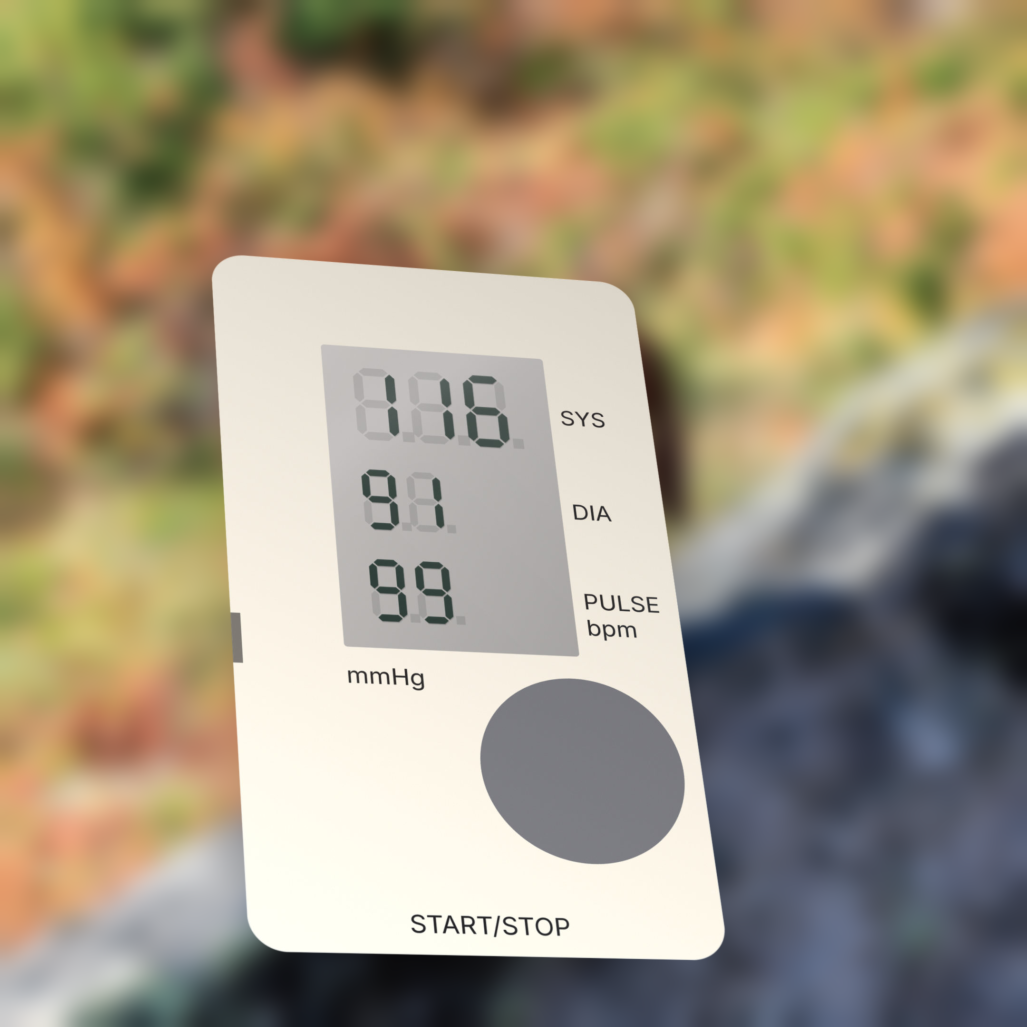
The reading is 116 mmHg
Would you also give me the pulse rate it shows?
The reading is 99 bpm
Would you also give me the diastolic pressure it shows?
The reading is 91 mmHg
